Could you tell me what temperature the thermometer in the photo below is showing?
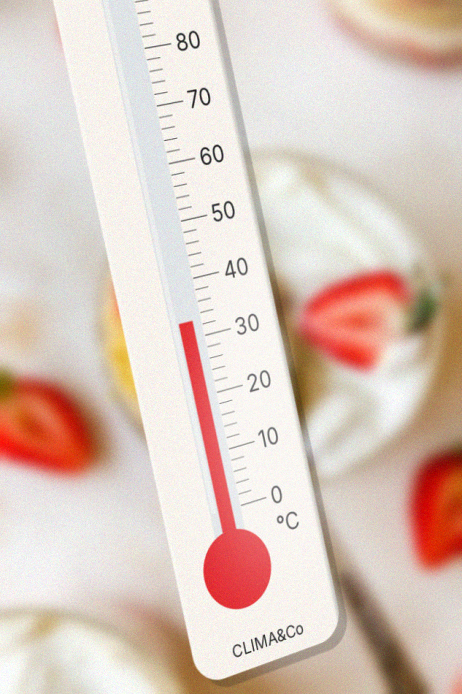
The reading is 33 °C
